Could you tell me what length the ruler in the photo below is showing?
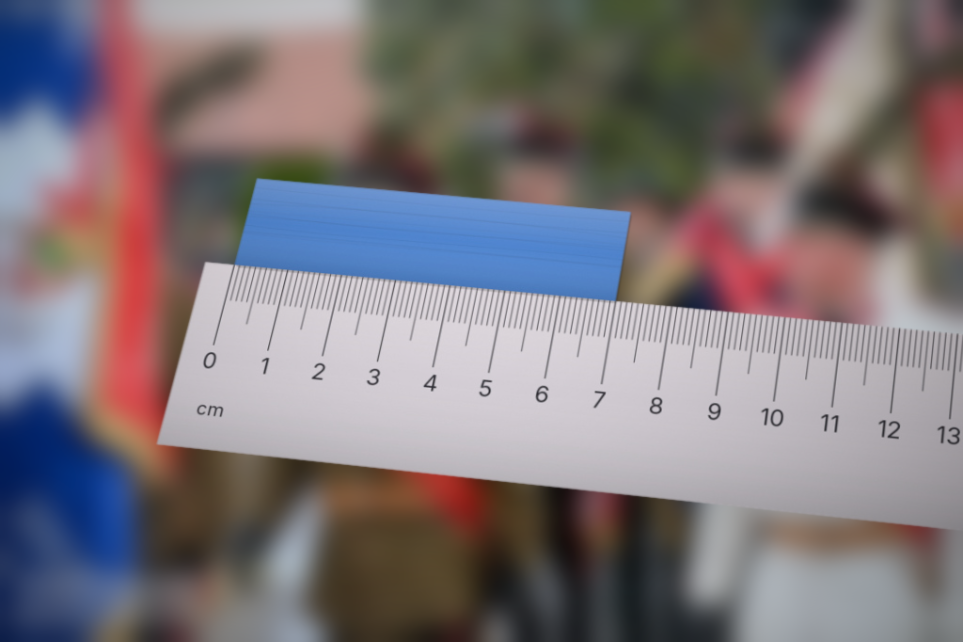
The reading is 7 cm
